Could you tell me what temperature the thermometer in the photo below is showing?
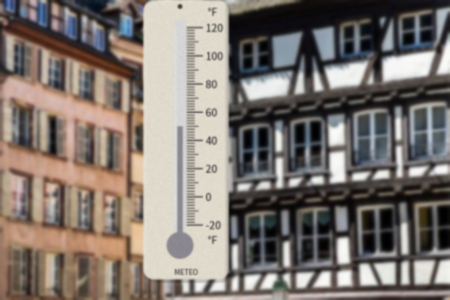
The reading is 50 °F
